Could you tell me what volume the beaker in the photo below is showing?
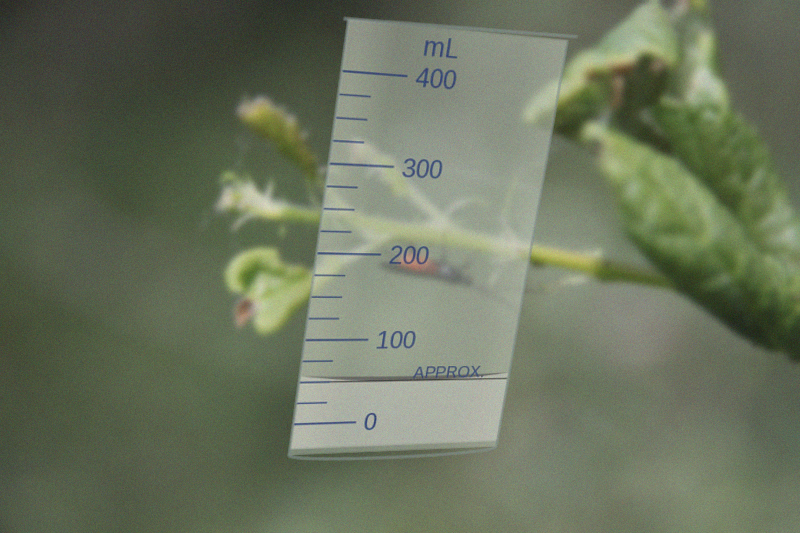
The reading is 50 mL
